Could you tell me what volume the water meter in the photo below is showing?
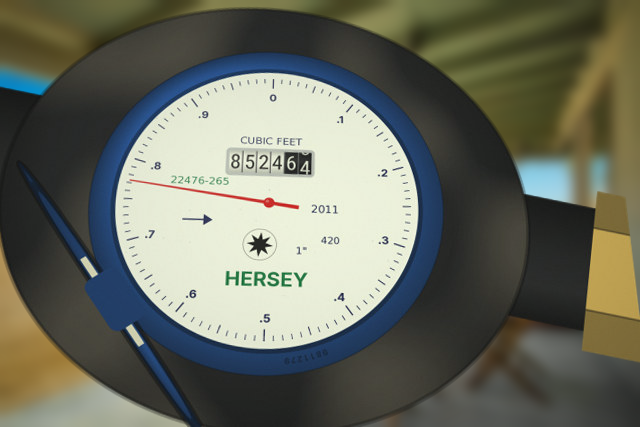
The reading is 852463.77 ft³
